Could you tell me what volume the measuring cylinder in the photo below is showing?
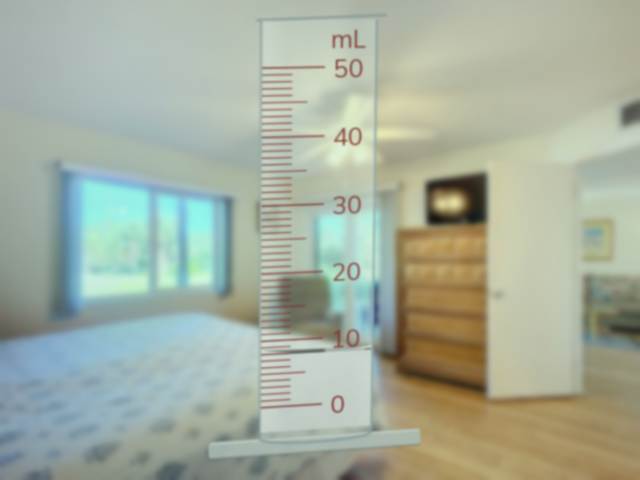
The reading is 8 mL
